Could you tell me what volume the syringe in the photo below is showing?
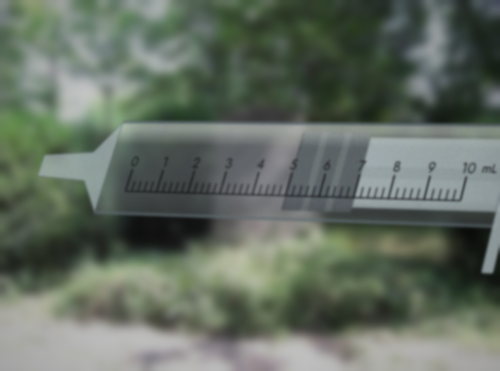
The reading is 5 mL
